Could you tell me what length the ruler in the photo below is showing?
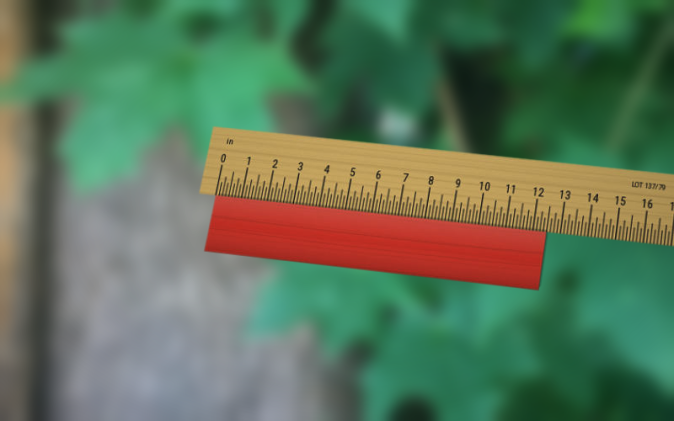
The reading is 12.5 in
